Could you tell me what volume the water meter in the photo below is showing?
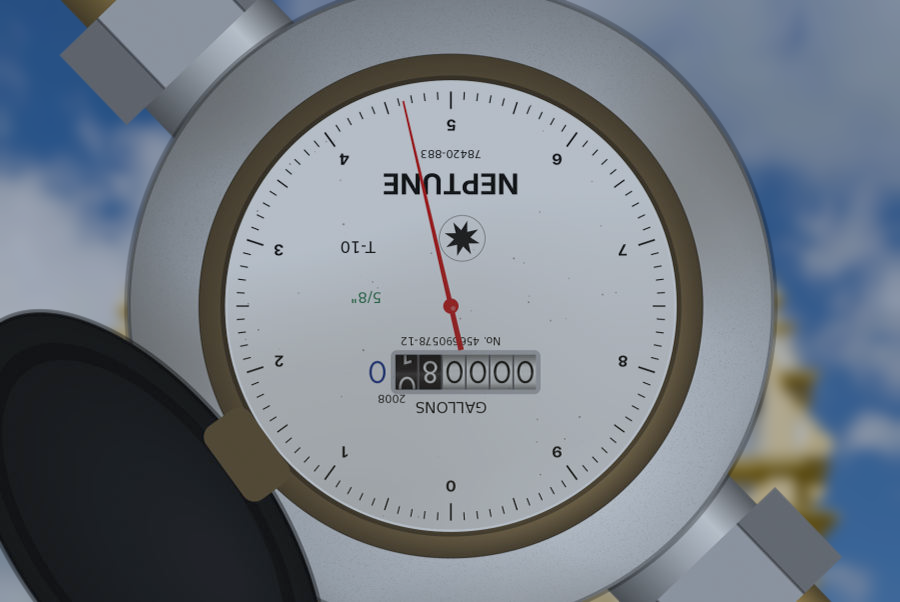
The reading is 804.6 gal
